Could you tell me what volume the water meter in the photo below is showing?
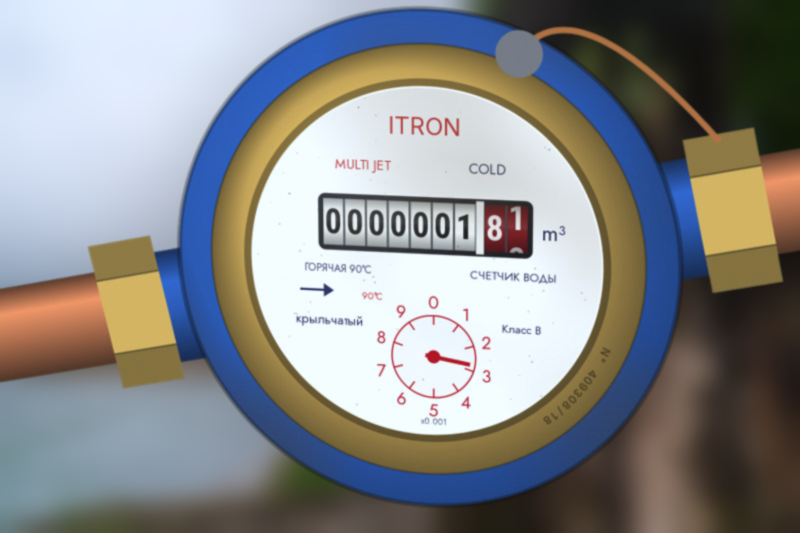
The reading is 1.812 m³
